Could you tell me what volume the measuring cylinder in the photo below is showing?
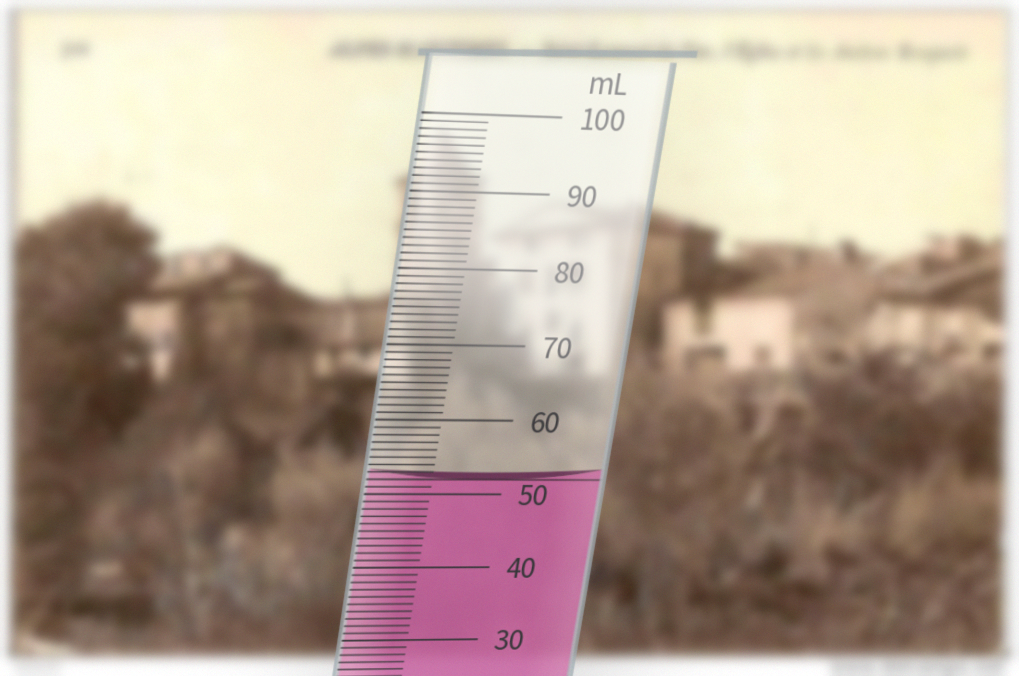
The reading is 52 mL
